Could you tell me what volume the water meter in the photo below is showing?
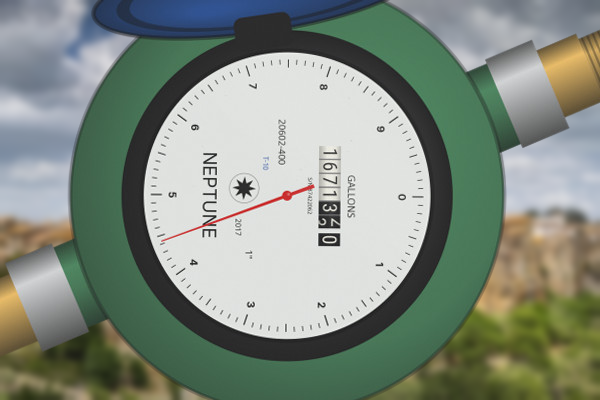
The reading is 1671324.4 gal
